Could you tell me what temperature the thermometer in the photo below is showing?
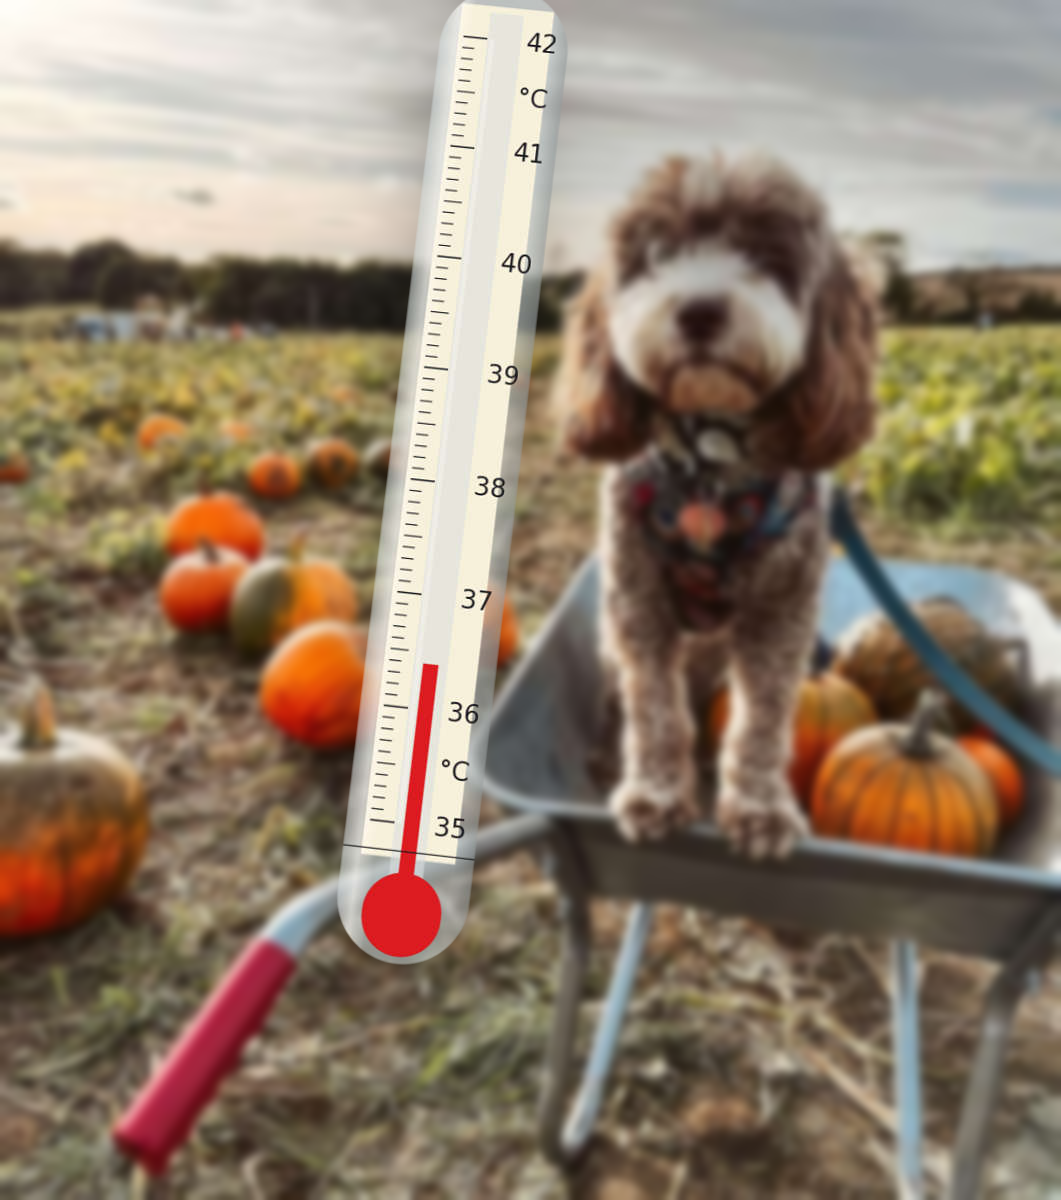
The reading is 36.4 °C
